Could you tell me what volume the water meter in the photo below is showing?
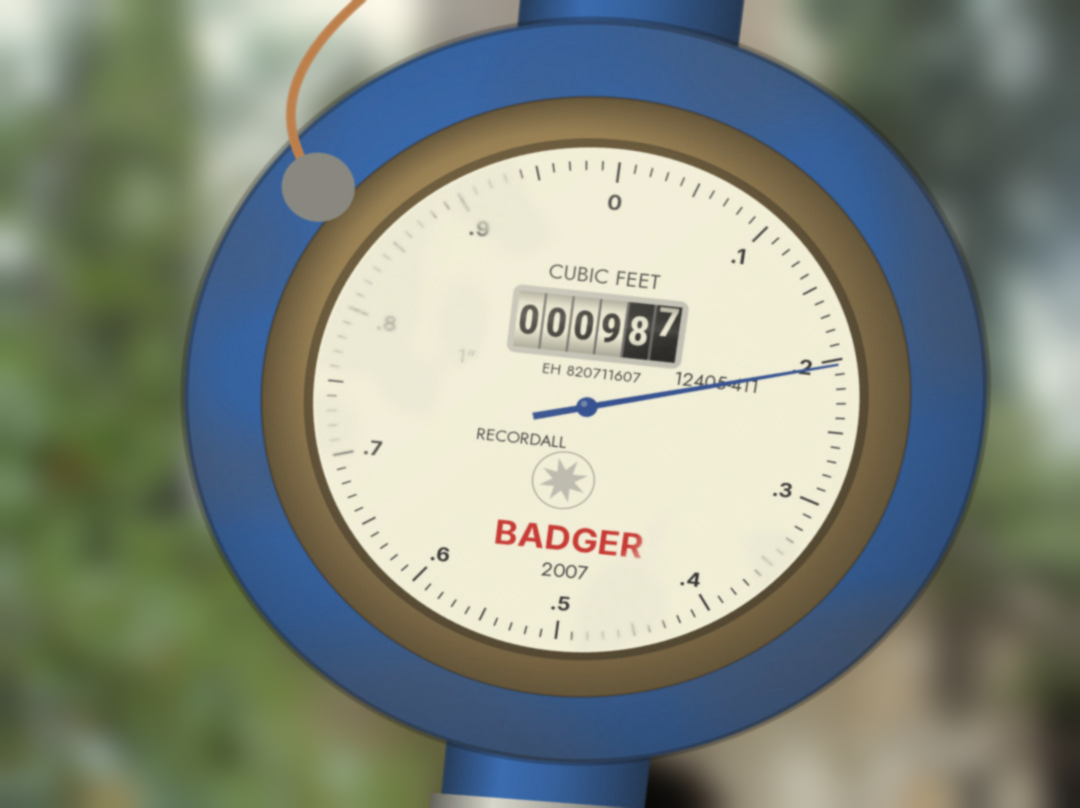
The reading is 987.20 ft³
